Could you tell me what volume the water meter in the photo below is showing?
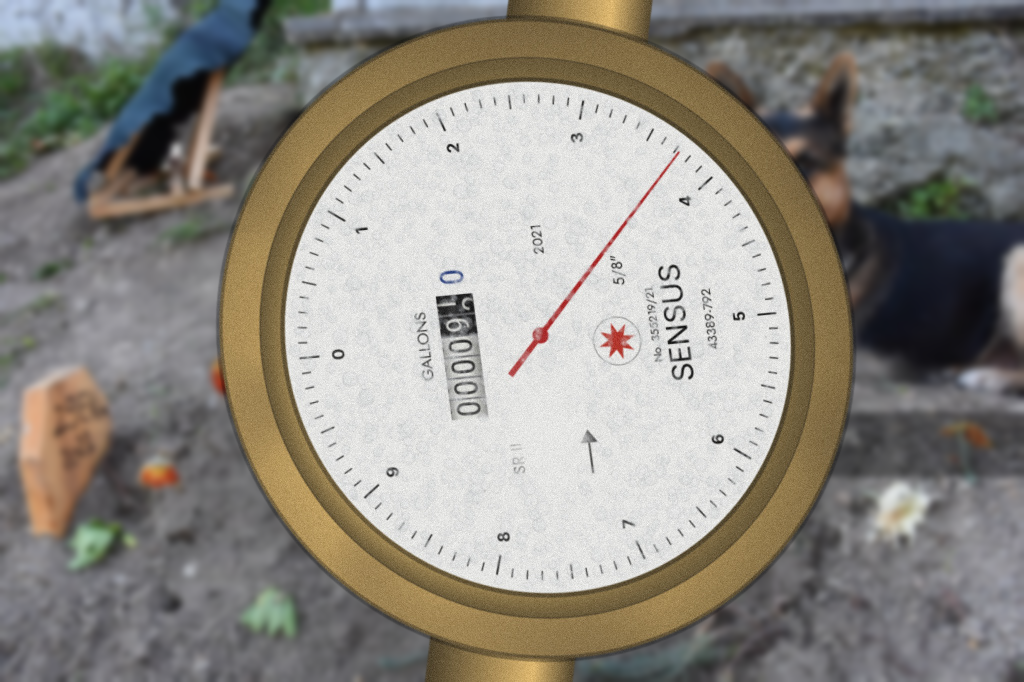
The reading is 913.7 gal
